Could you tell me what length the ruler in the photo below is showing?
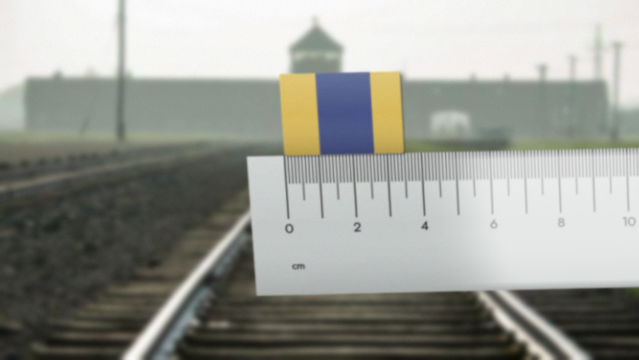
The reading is 3.5 cm
